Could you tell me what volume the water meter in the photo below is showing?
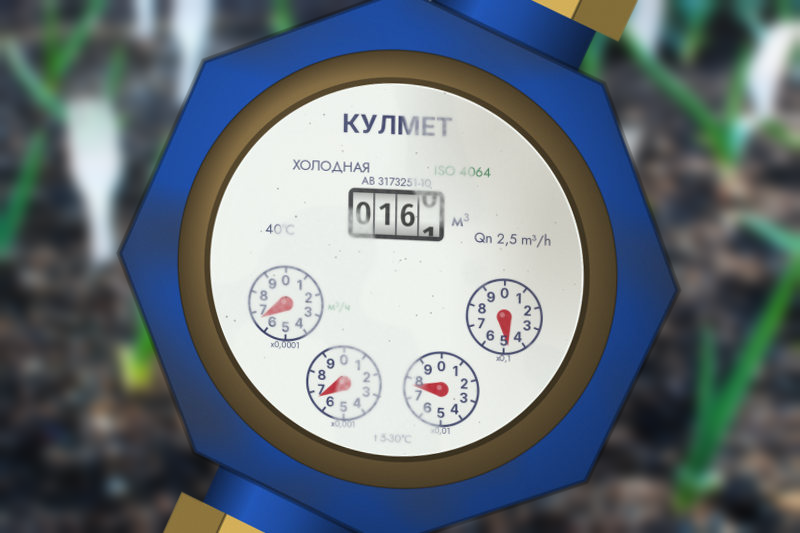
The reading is 160.4766 m³
